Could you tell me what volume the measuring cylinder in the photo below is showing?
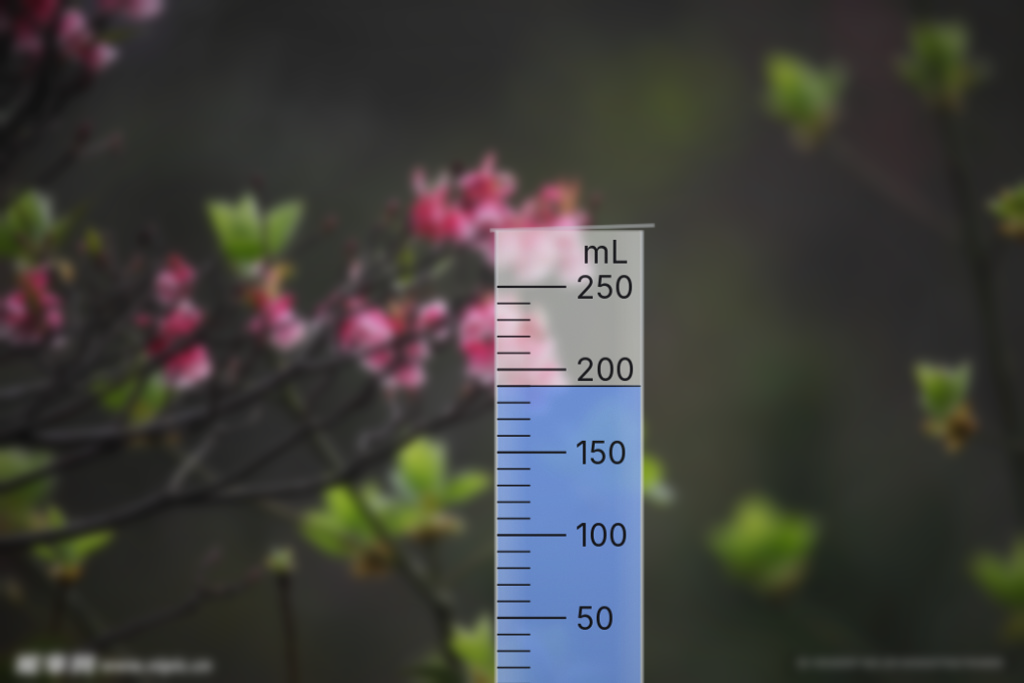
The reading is 190 mL
